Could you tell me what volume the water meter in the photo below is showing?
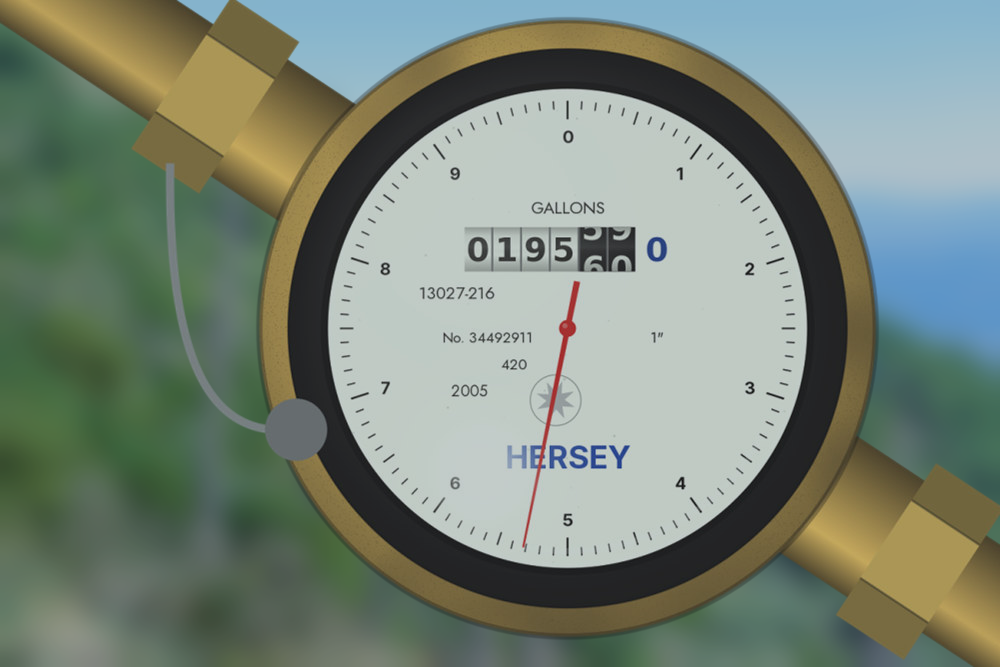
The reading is 195595.3 gal
